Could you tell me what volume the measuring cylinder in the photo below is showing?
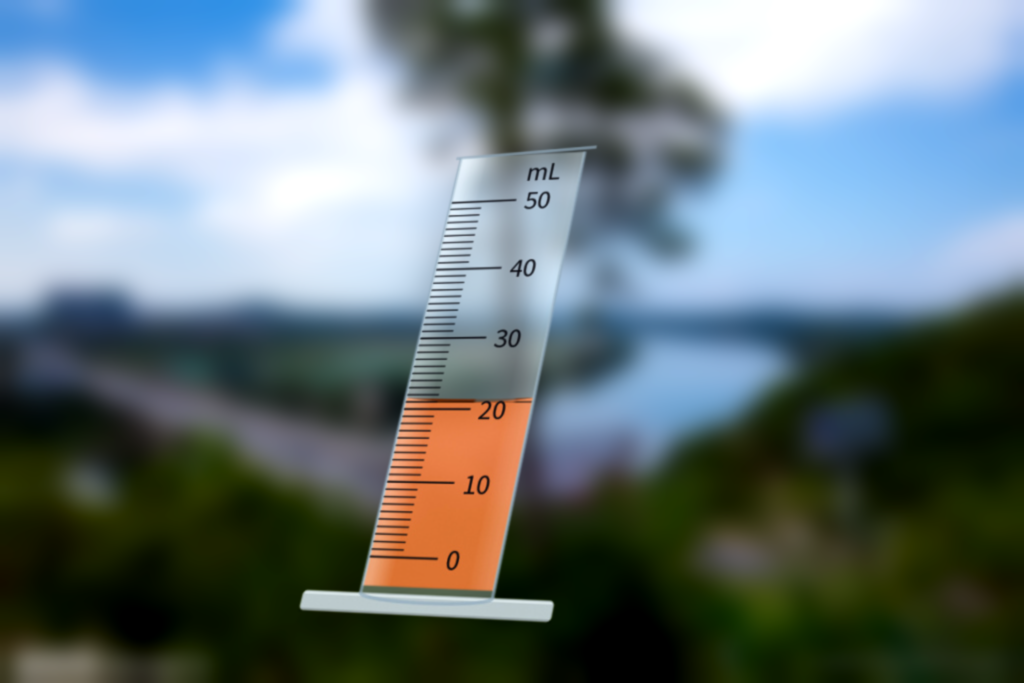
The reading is 21 mL
